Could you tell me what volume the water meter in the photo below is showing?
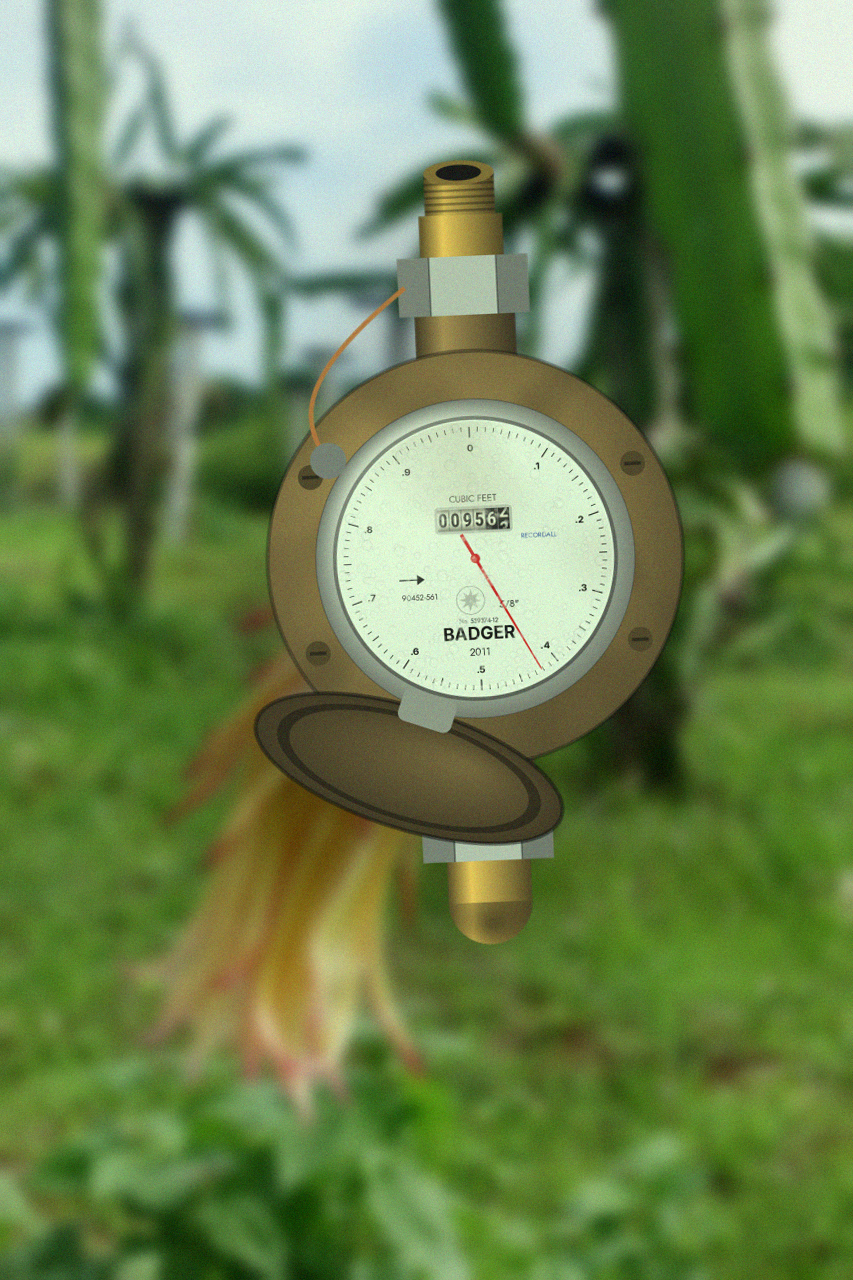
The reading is 9562.42 ft³
